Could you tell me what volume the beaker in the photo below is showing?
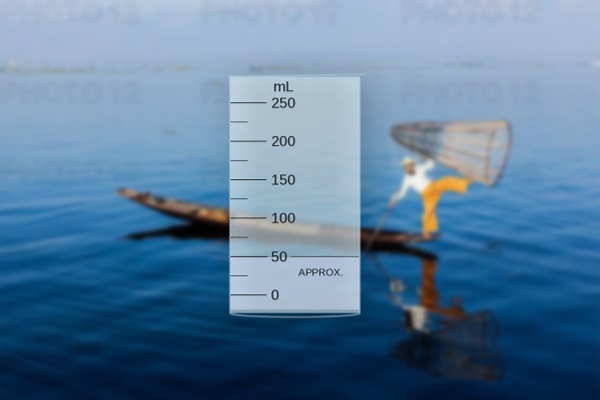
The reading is 50 mL
